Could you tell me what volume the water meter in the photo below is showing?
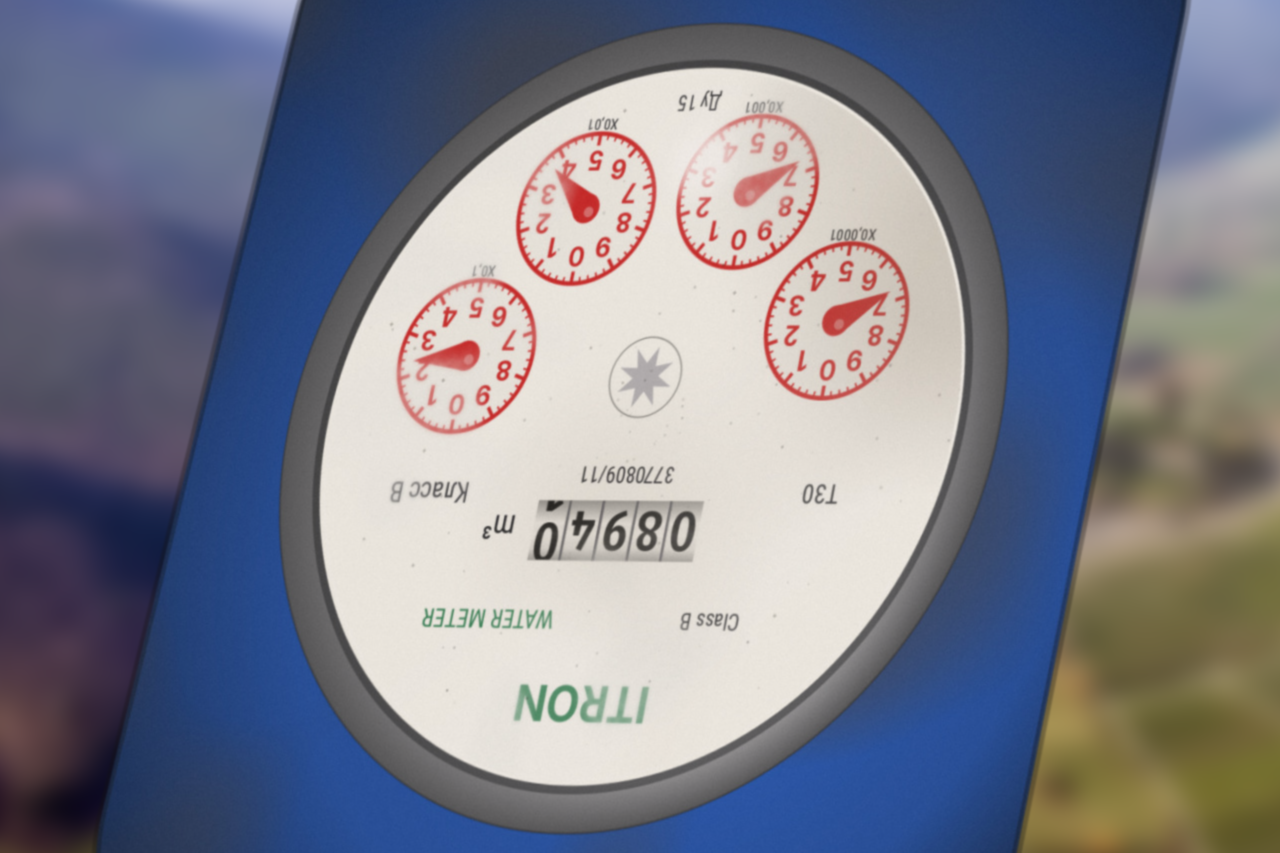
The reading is 8940.2366 m³
